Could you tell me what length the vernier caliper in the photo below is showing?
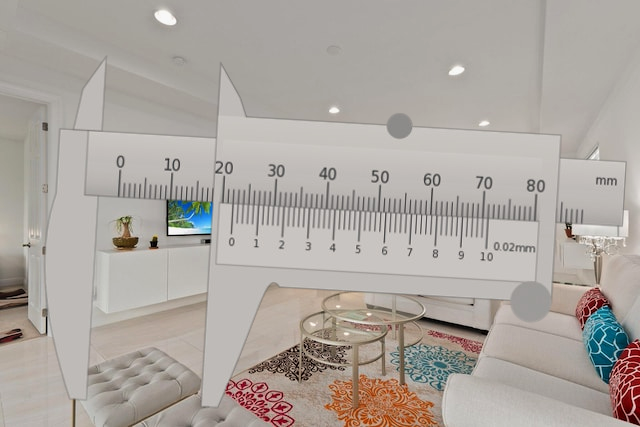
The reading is 22.0 mm
